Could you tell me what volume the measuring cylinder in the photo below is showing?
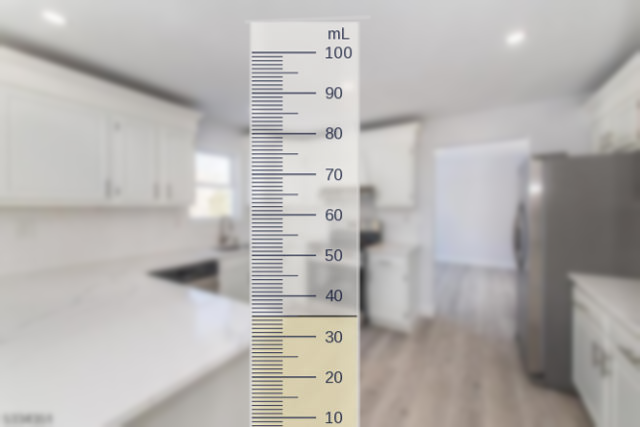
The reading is 35 mL
